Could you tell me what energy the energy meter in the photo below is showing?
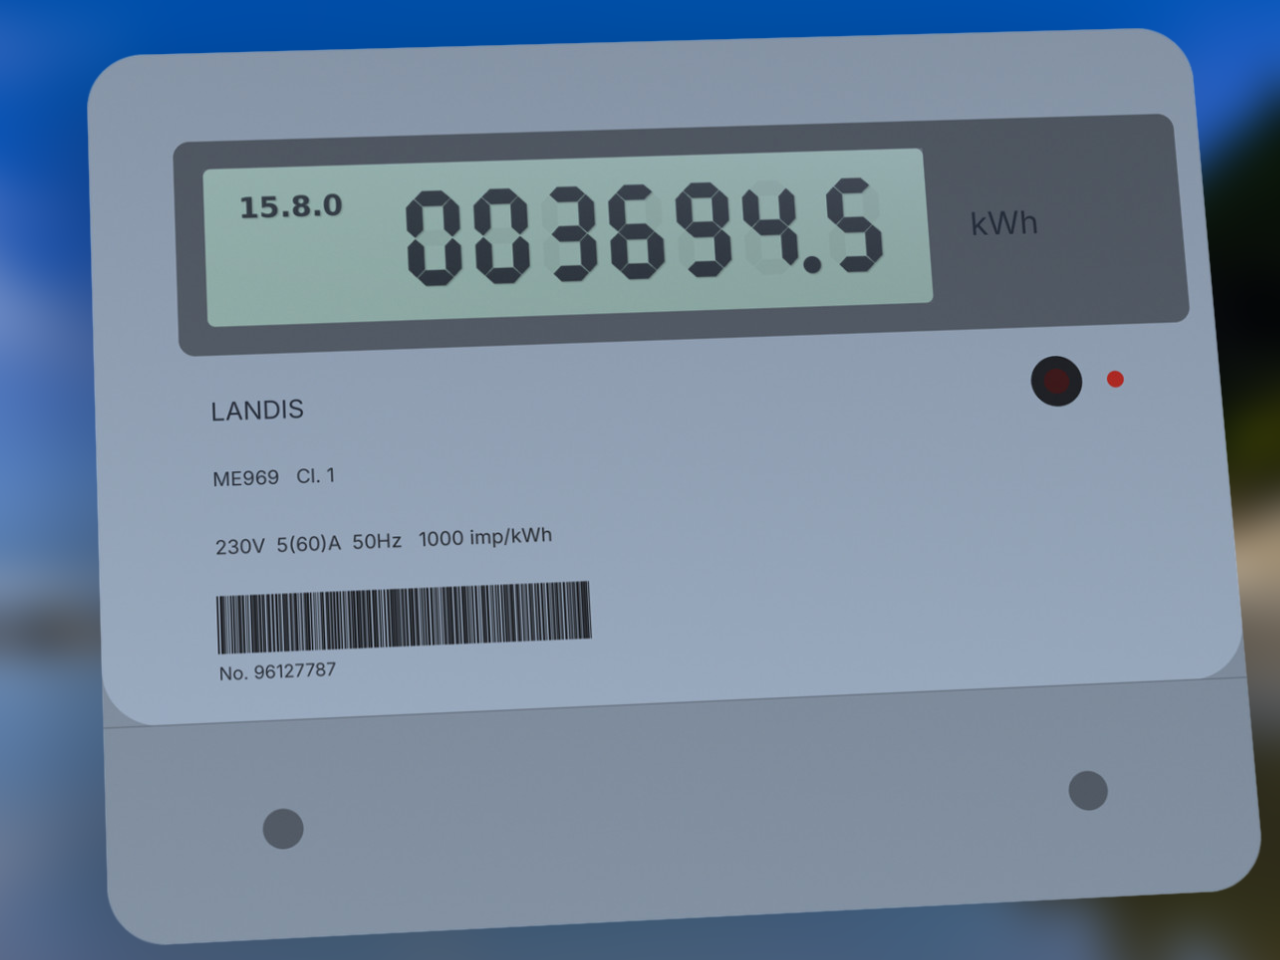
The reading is 3694.5 kWh
